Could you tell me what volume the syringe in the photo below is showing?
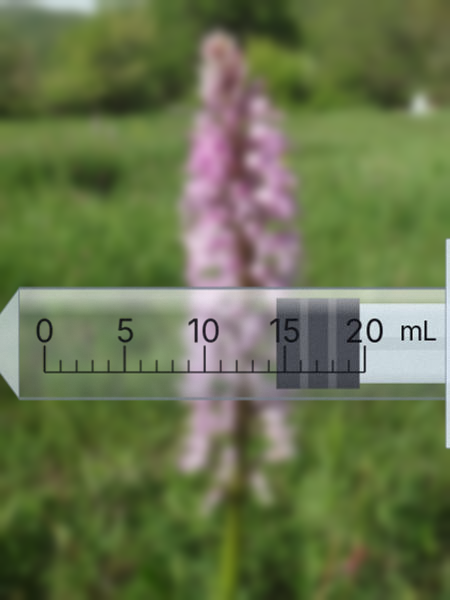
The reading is 14.5 mL
